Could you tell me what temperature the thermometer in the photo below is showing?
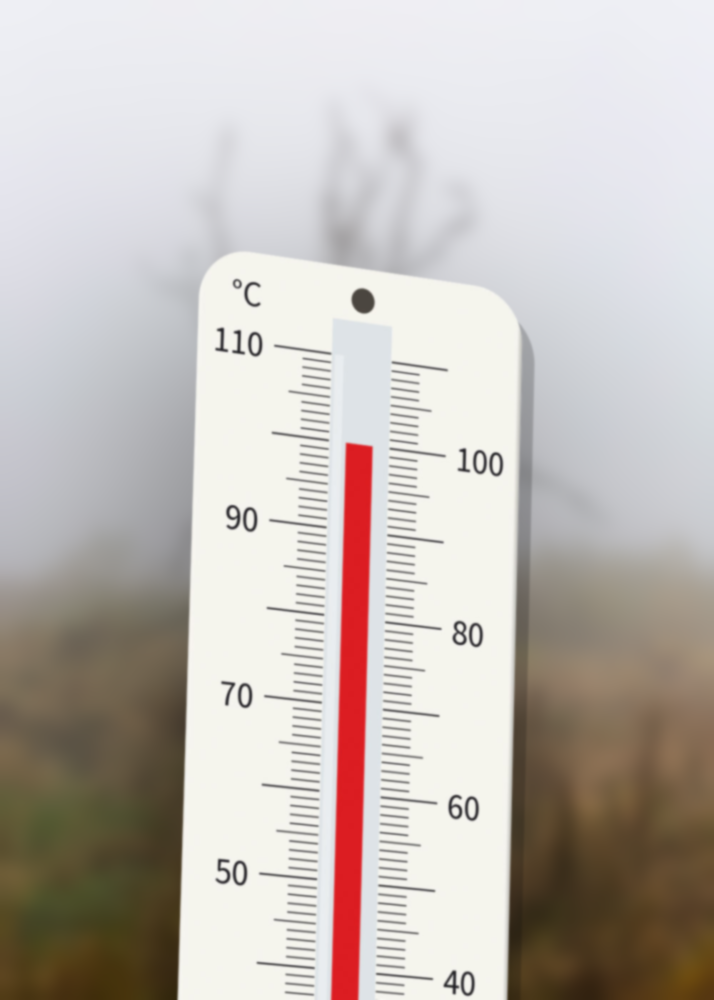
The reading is 100 °C
